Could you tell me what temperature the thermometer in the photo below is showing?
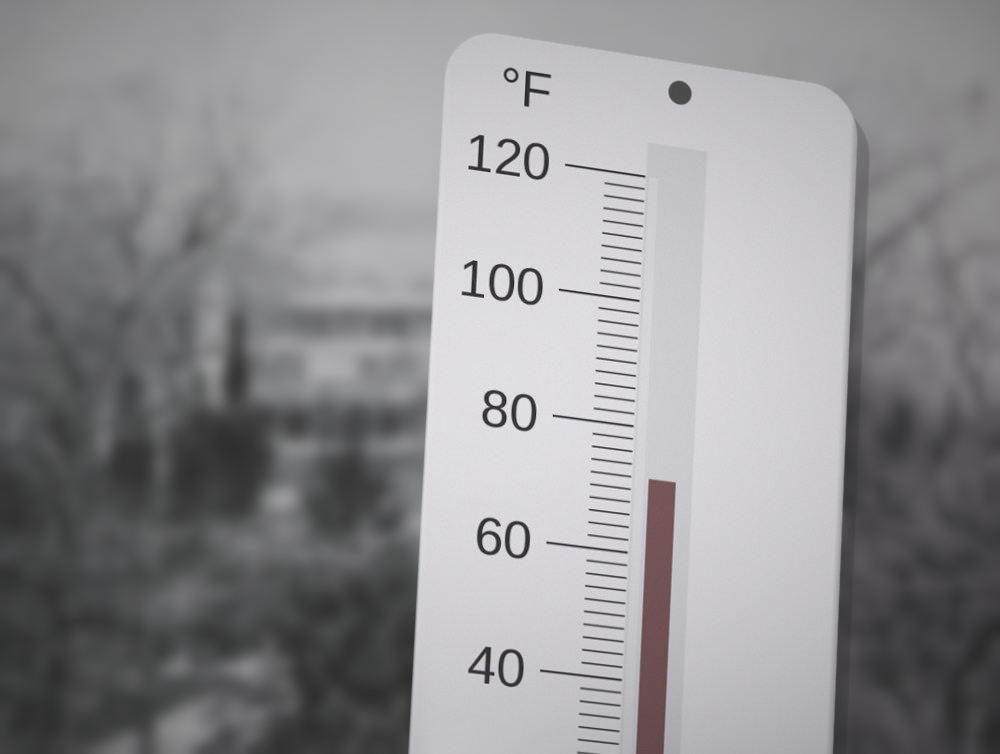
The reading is 72 °F
